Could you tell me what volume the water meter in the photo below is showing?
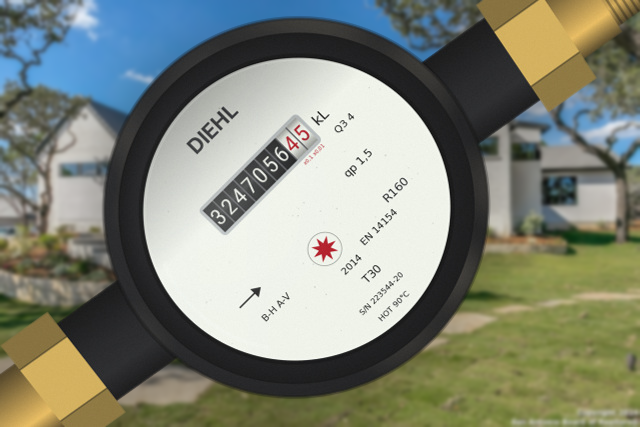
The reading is 3247056.45 kL
